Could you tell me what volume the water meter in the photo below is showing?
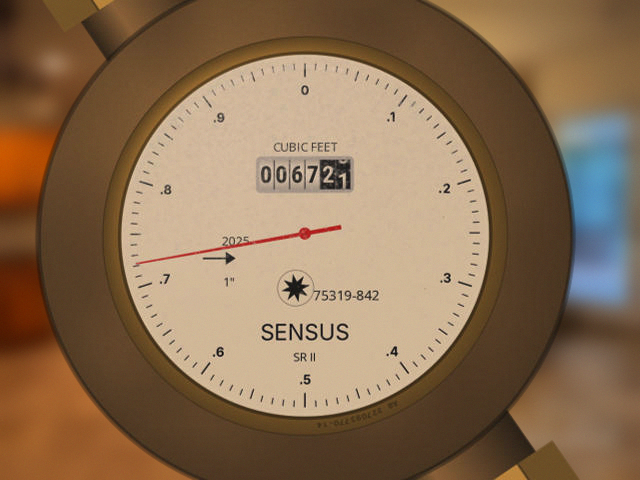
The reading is 6720.72 ft³
